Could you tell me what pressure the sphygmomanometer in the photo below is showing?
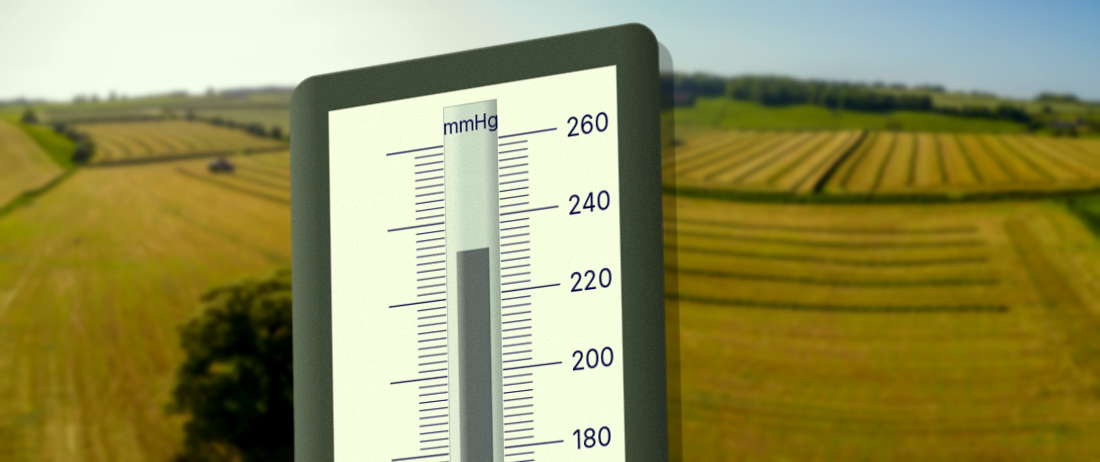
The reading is 232 mmHg
